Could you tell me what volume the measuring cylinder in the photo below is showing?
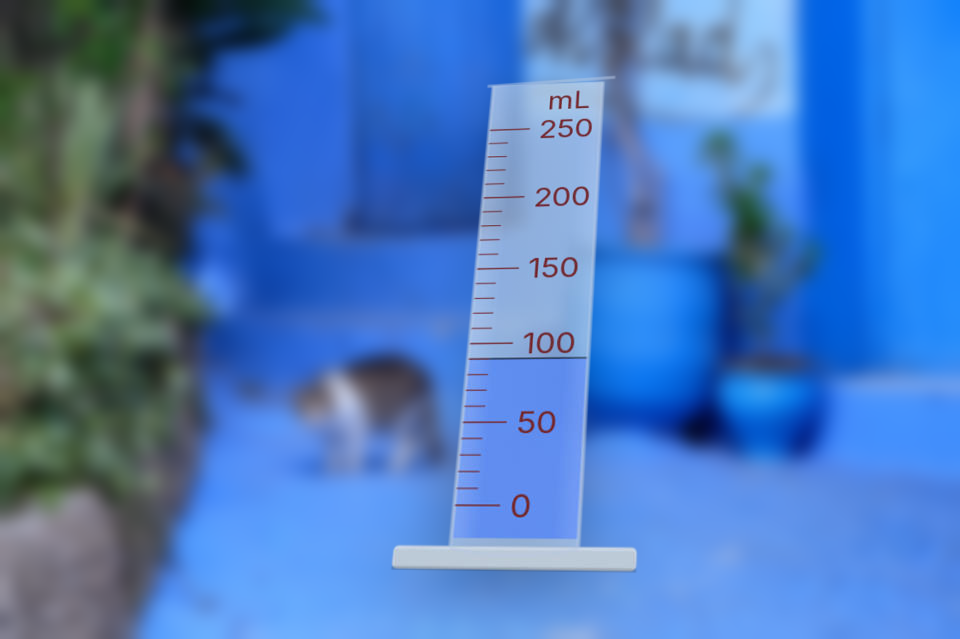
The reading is 90 mL
